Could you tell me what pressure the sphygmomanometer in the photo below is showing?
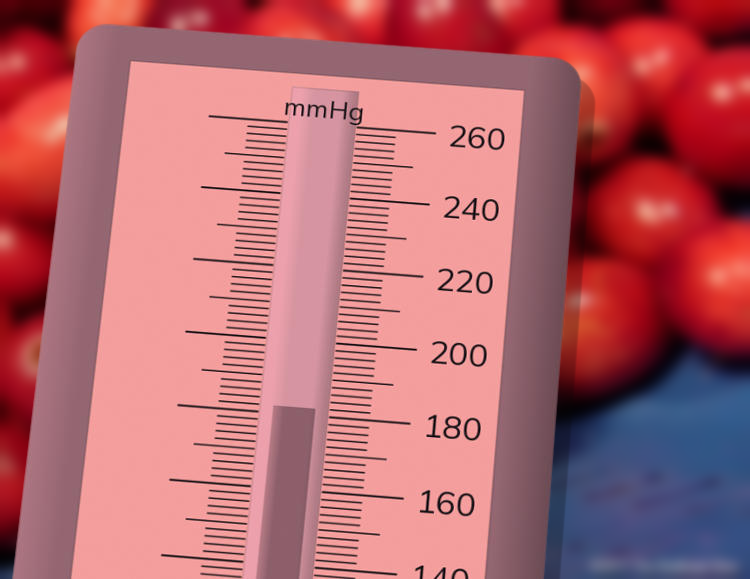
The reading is 182 mmHg
